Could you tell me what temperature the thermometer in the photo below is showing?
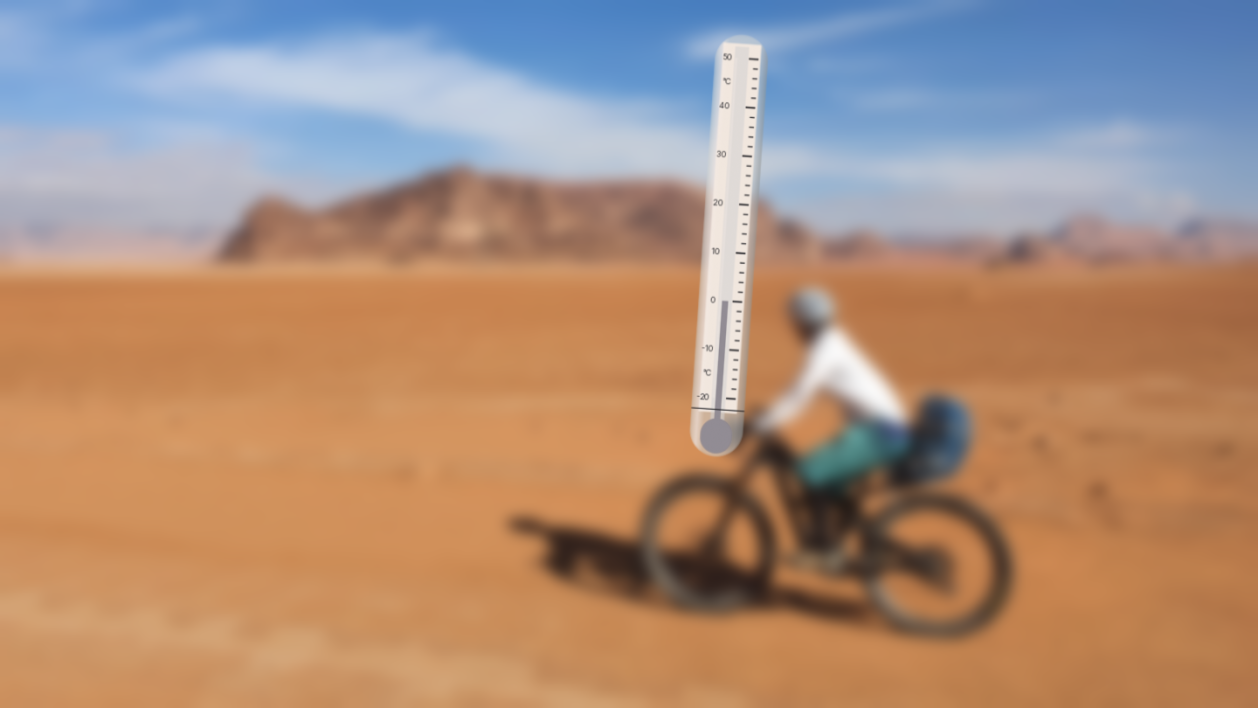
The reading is 0 °C
